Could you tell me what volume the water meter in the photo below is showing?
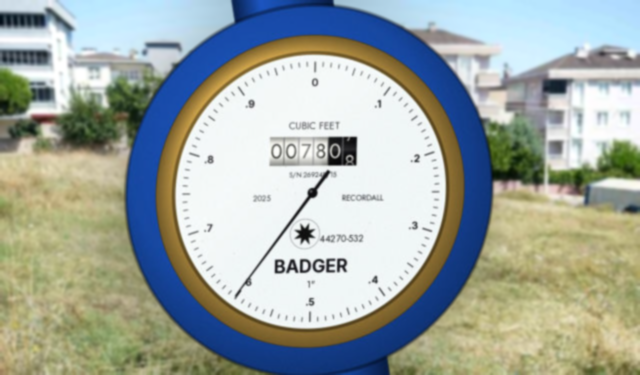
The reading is 7807.60 ft³
